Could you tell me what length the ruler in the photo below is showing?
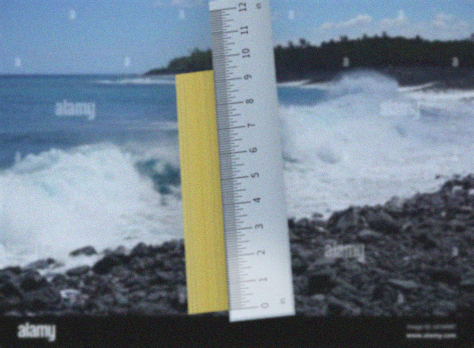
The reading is 9.5 in
